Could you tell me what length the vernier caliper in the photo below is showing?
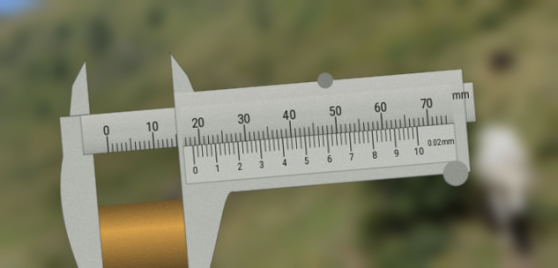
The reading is 18.5 mm
